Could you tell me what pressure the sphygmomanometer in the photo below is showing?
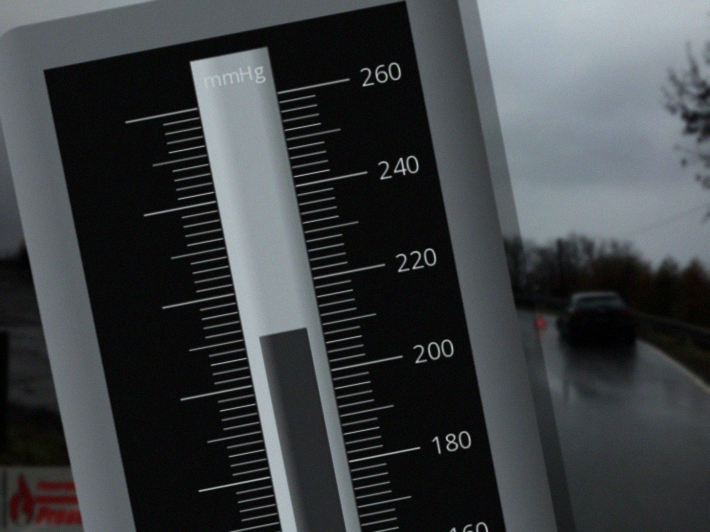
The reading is 210 mmHg
